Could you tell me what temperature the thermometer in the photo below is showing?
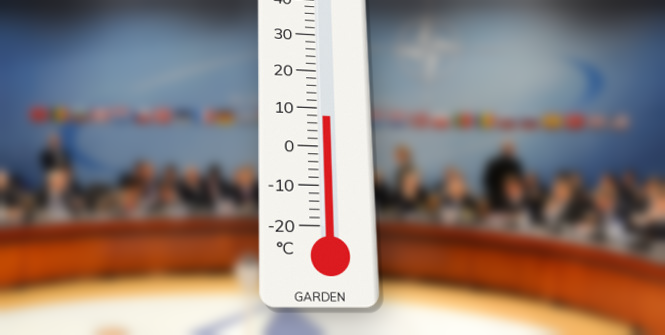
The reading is 8 °C
